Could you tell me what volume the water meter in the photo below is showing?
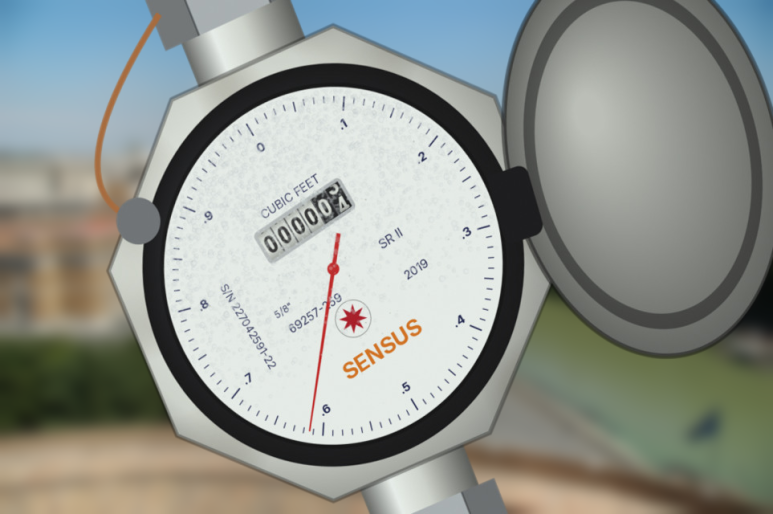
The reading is 3.61 ft³
